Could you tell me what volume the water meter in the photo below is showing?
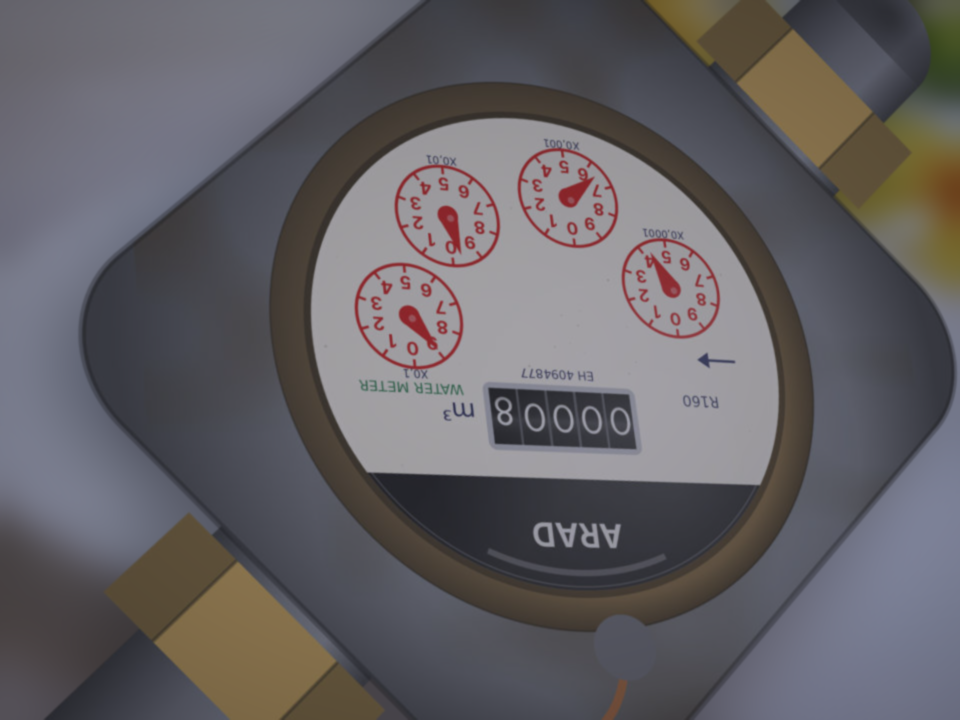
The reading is 7.8964 m³
